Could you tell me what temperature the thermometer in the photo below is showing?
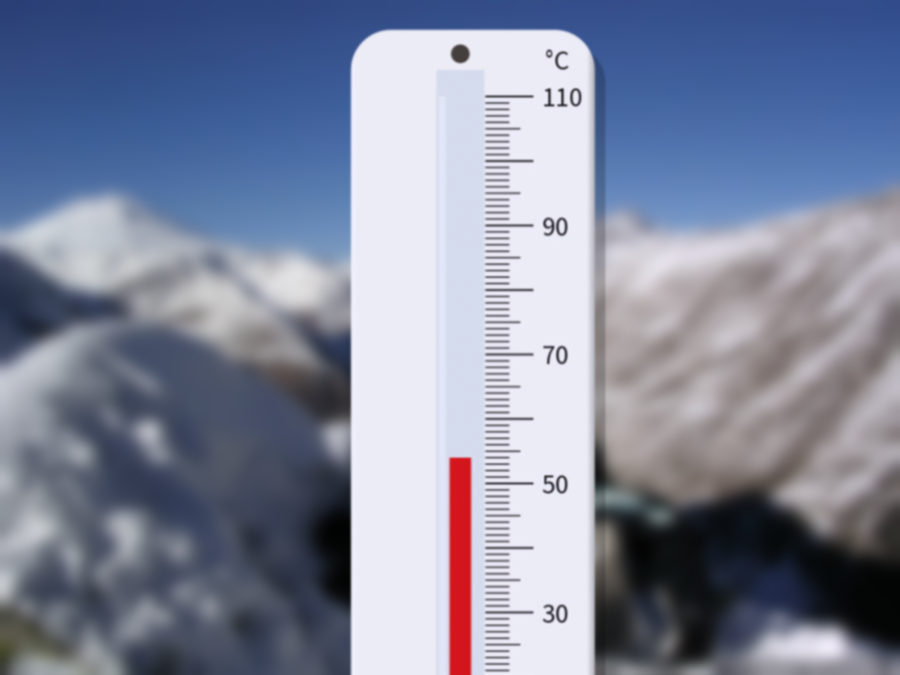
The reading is 54 °C
